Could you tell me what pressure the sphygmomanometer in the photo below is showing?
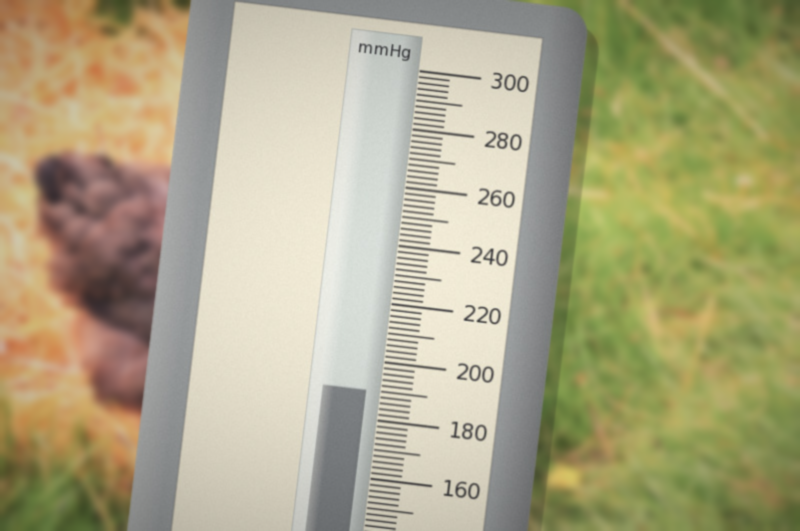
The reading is 190 mmHg
